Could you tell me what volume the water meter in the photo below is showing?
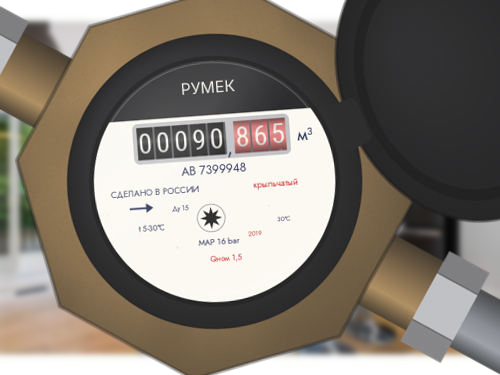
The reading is 90.865 m³
